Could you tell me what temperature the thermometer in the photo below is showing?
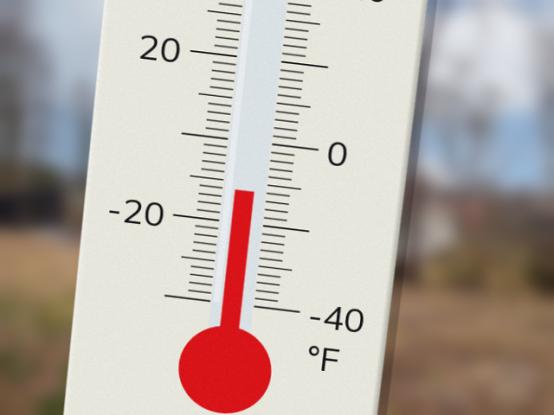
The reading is -12 °F
